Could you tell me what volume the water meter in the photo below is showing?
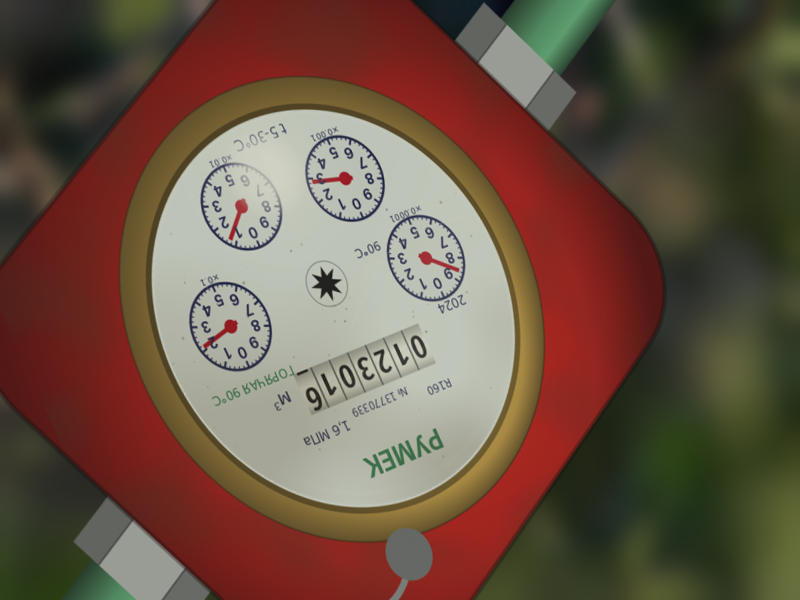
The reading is 123016.2128 m³
